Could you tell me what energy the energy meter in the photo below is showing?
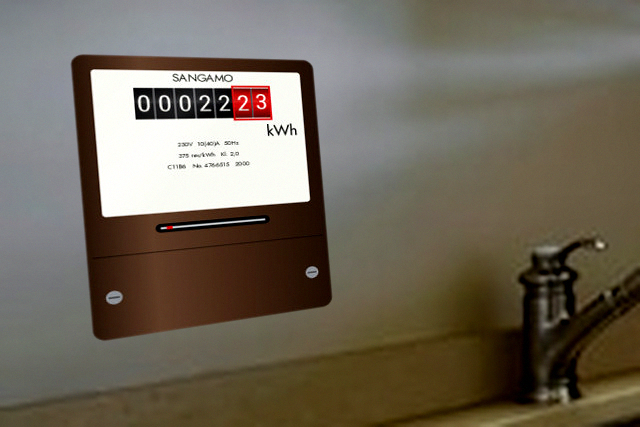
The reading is 22.23 kWh
